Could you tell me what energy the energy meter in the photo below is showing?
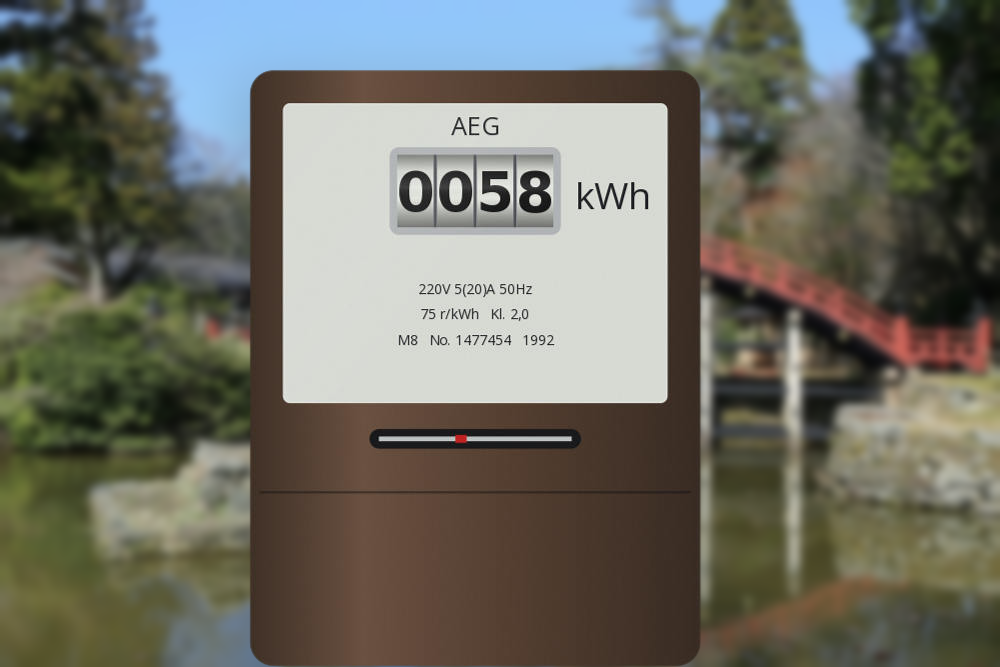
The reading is 58 kWh
